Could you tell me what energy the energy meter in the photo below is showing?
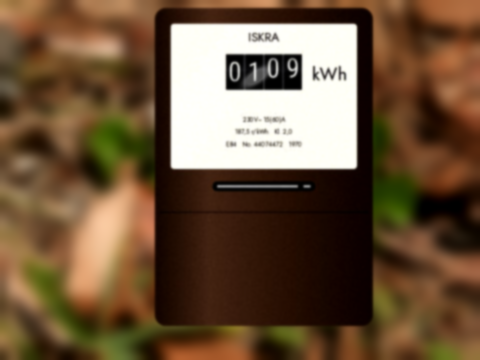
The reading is 109 kWh
